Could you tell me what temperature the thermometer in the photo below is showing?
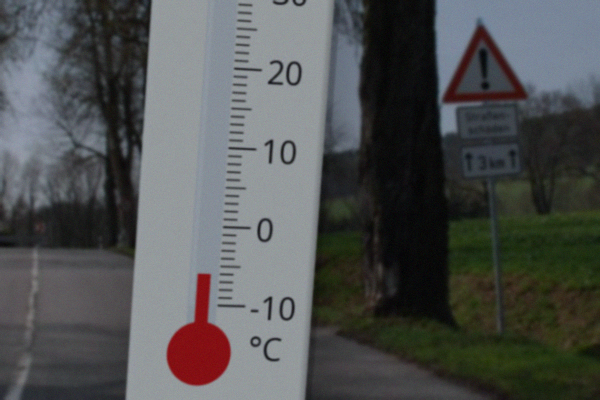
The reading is -6 °C
